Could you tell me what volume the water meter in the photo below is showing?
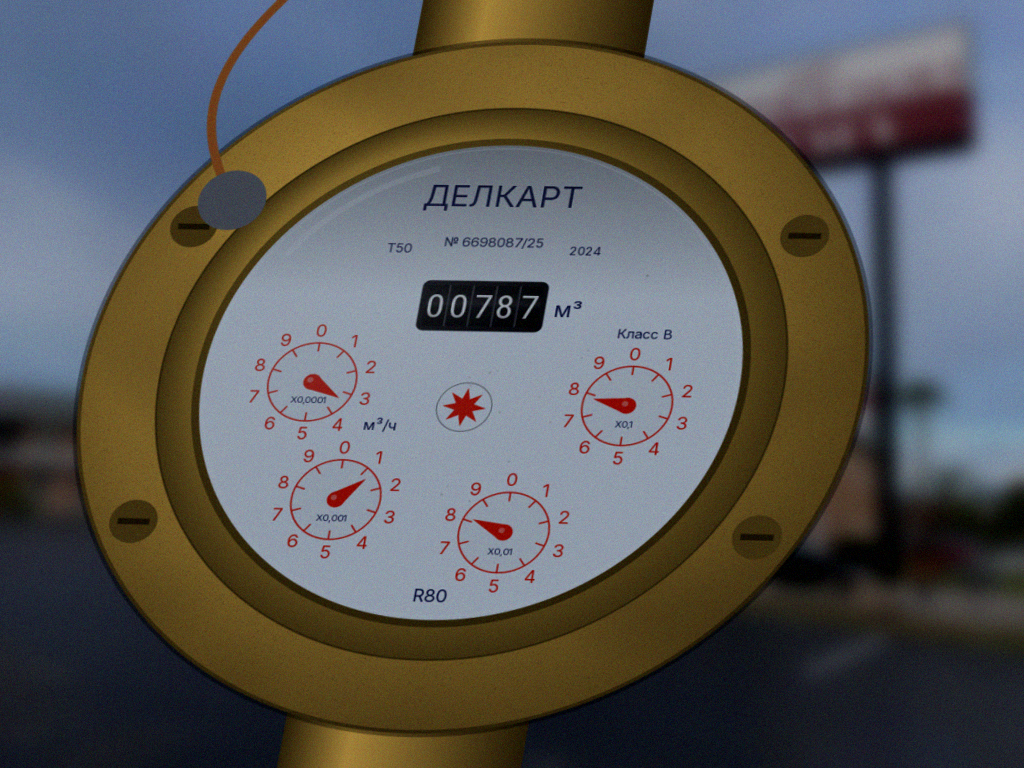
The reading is 787.7813 m³
